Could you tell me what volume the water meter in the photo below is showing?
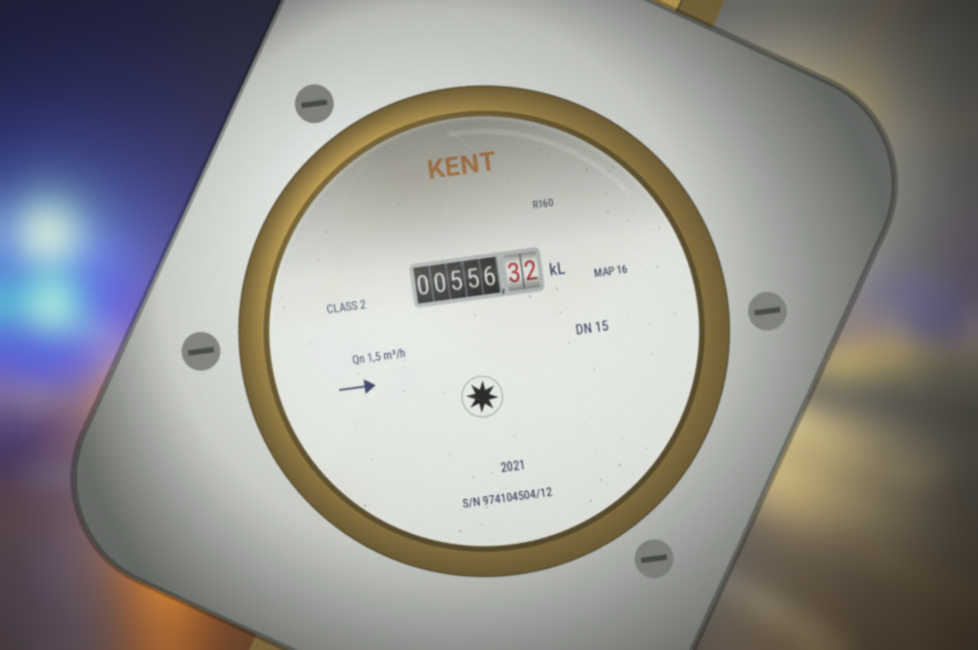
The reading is 556.32 kL
